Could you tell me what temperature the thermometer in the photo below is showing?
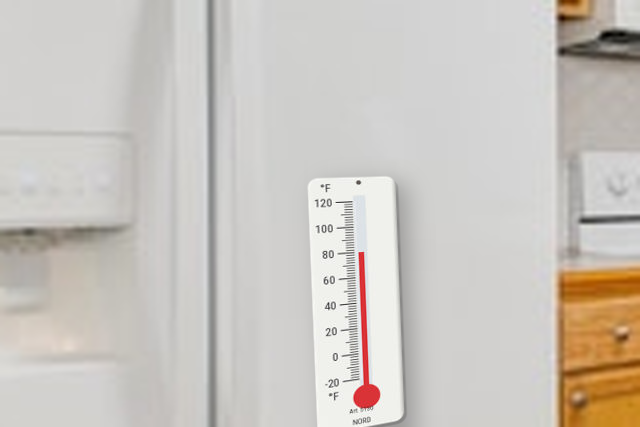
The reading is 80 °F
